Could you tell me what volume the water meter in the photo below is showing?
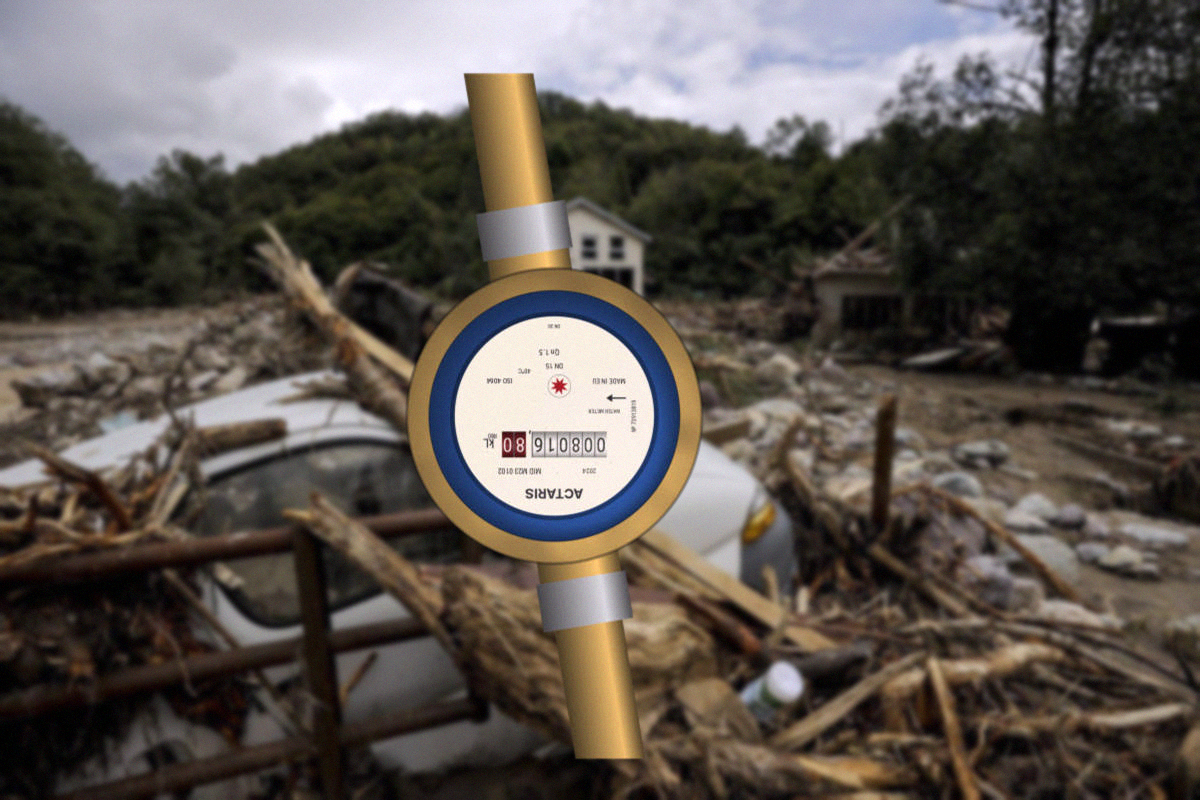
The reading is 8016.80 kL
